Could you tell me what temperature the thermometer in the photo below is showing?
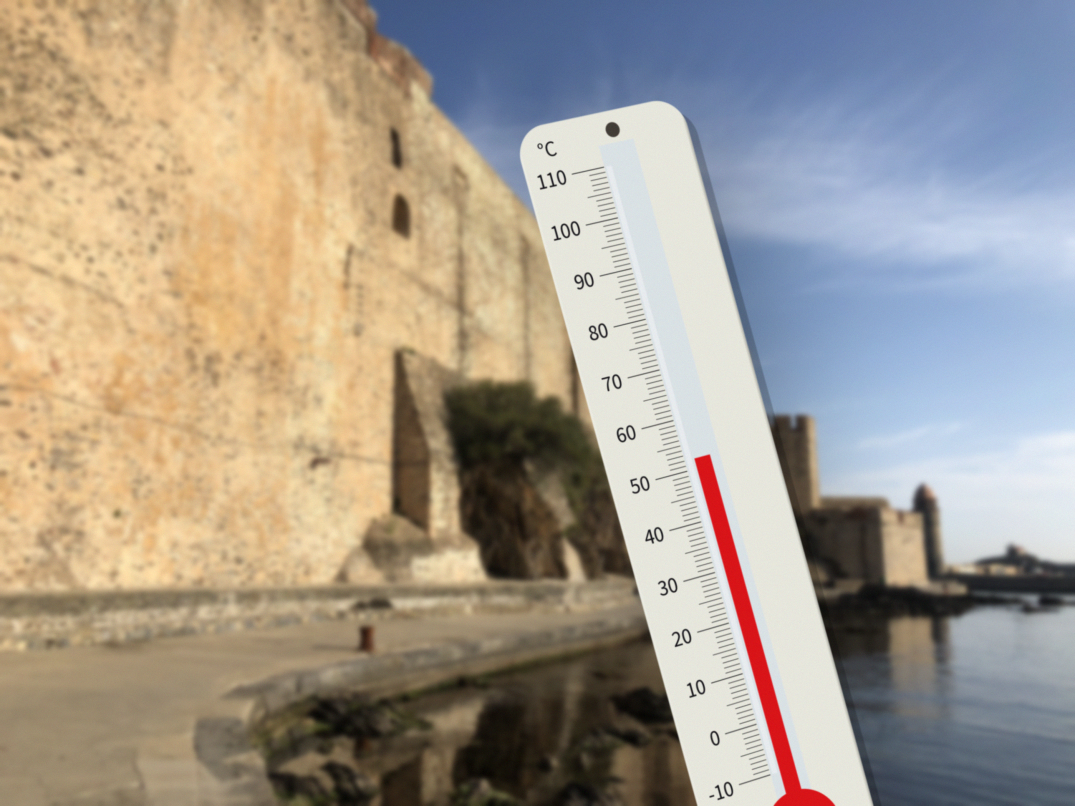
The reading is 52 °C
